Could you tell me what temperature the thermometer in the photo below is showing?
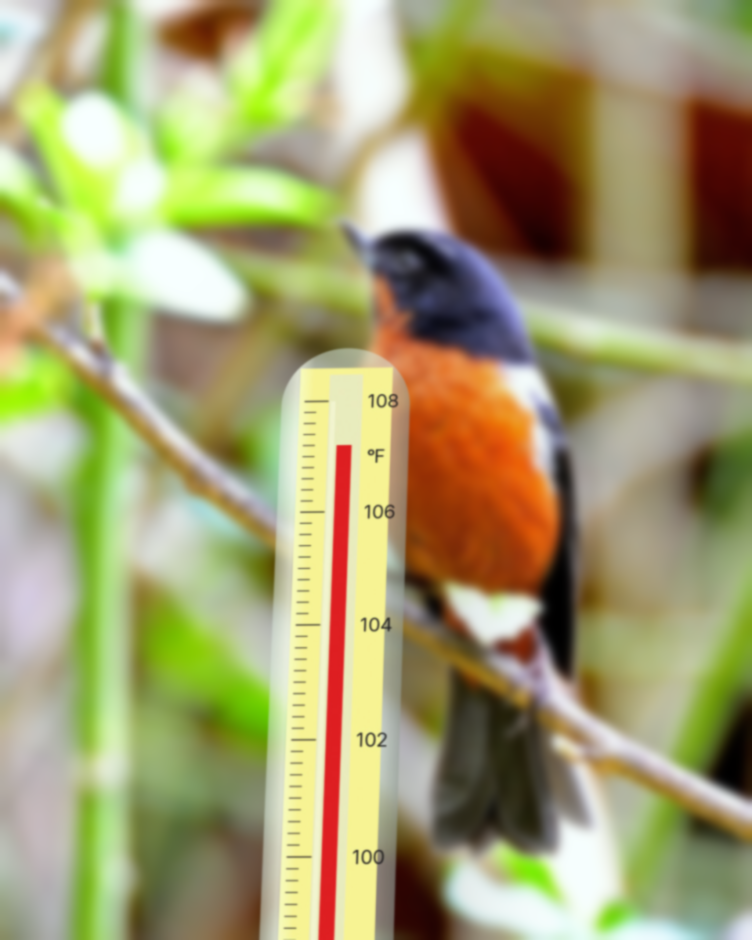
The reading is 107.2 °F
